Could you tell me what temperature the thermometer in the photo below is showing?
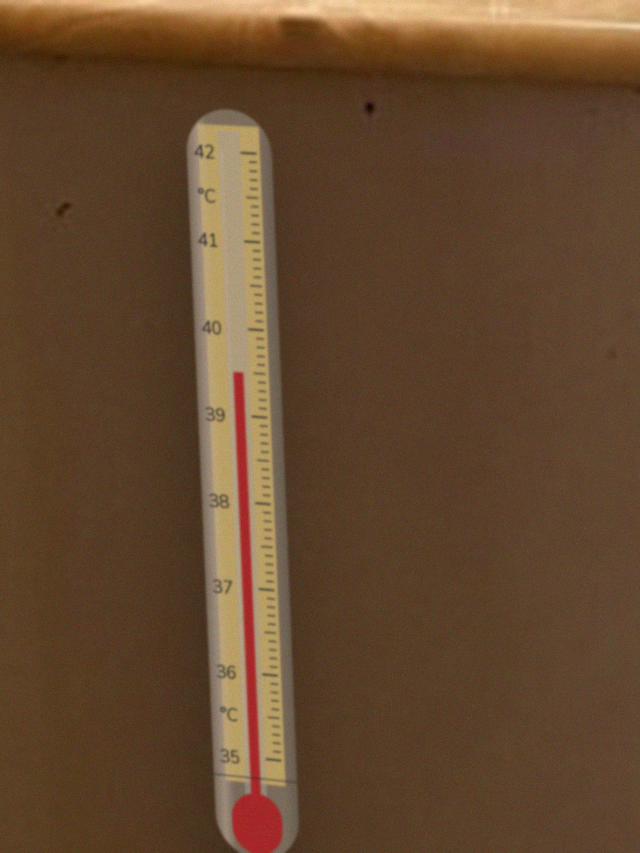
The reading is 39.5 °C
